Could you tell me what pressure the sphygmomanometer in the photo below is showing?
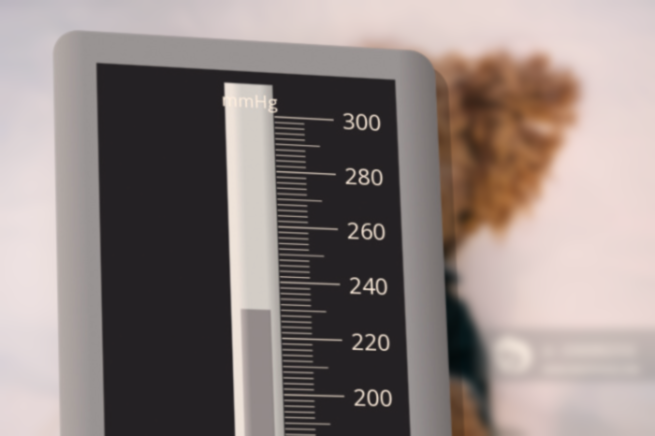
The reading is 230 mmHg
